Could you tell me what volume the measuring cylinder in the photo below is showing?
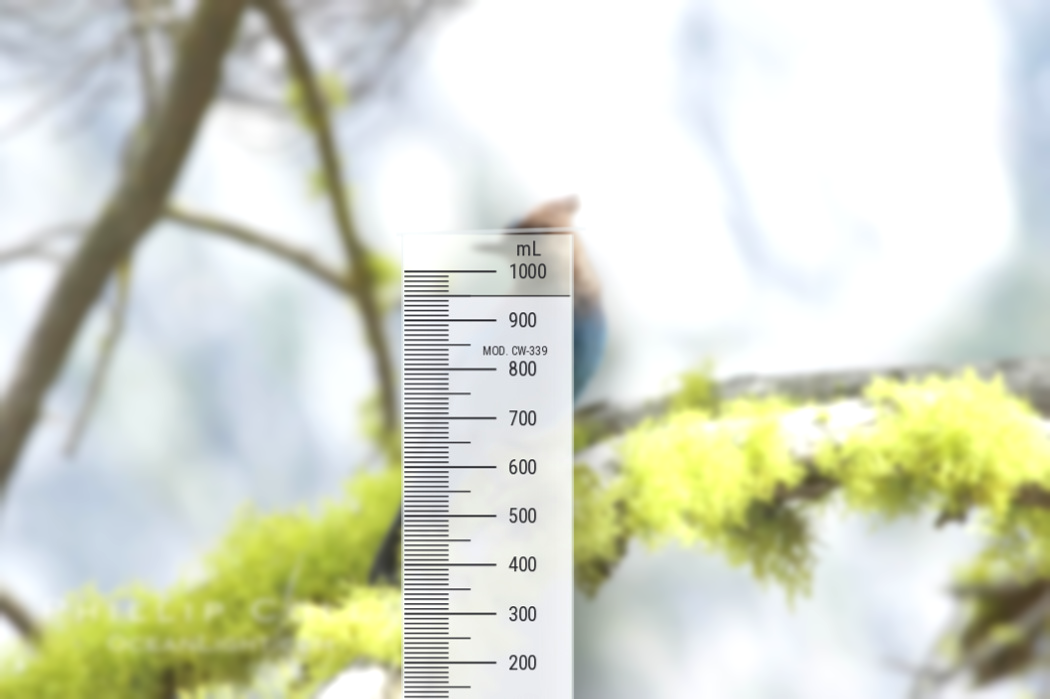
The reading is 950 mL
